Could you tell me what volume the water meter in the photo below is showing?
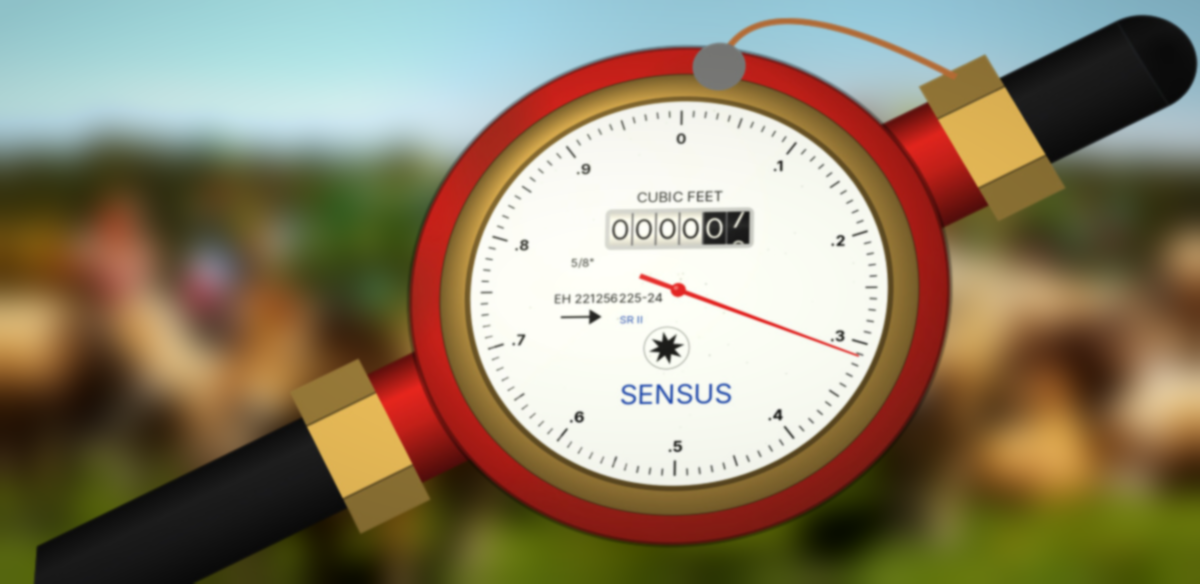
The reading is 7.31 ft³
